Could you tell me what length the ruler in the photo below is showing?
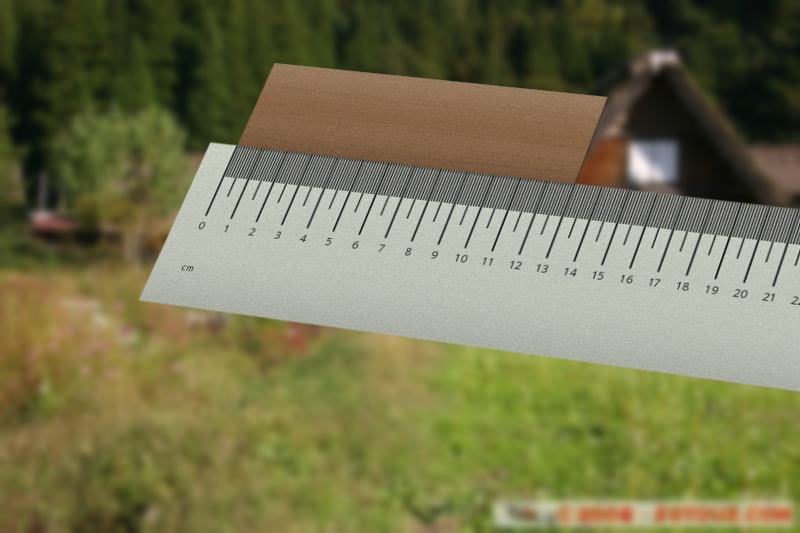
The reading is 13 cm
